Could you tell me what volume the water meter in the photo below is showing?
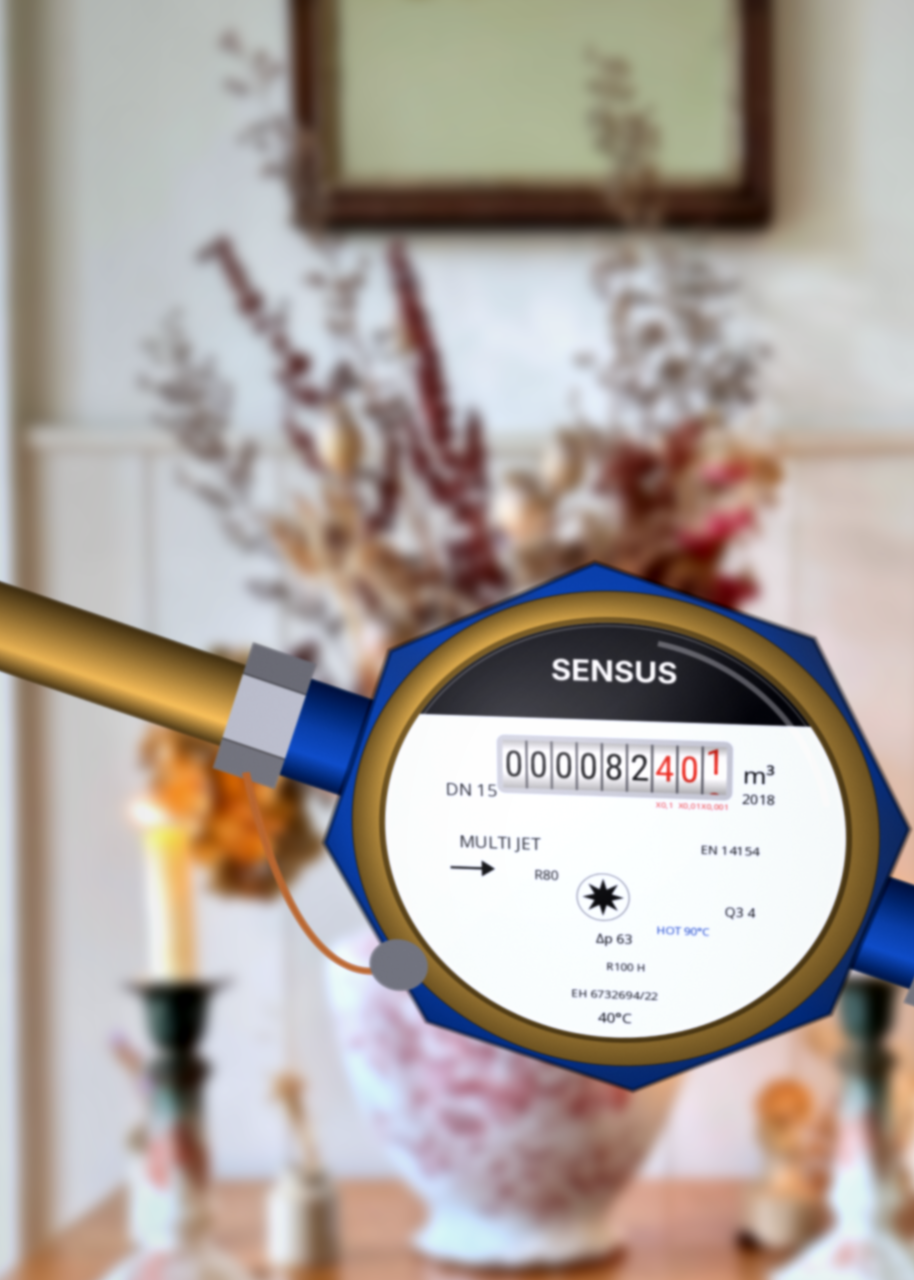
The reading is 82.401 m³
